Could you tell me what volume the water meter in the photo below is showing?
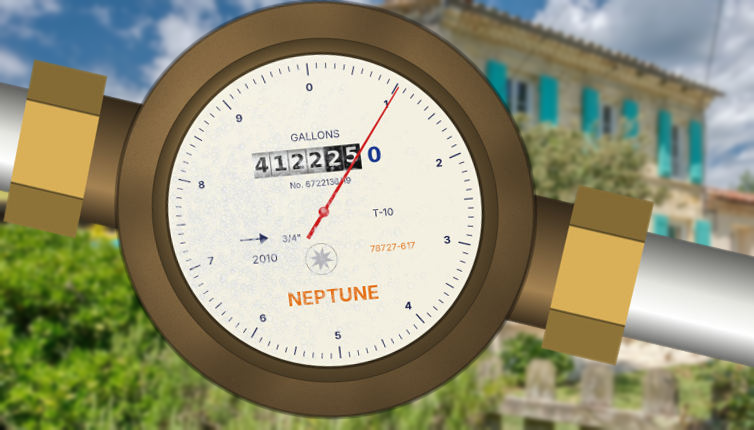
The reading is 4122251.0 gal
